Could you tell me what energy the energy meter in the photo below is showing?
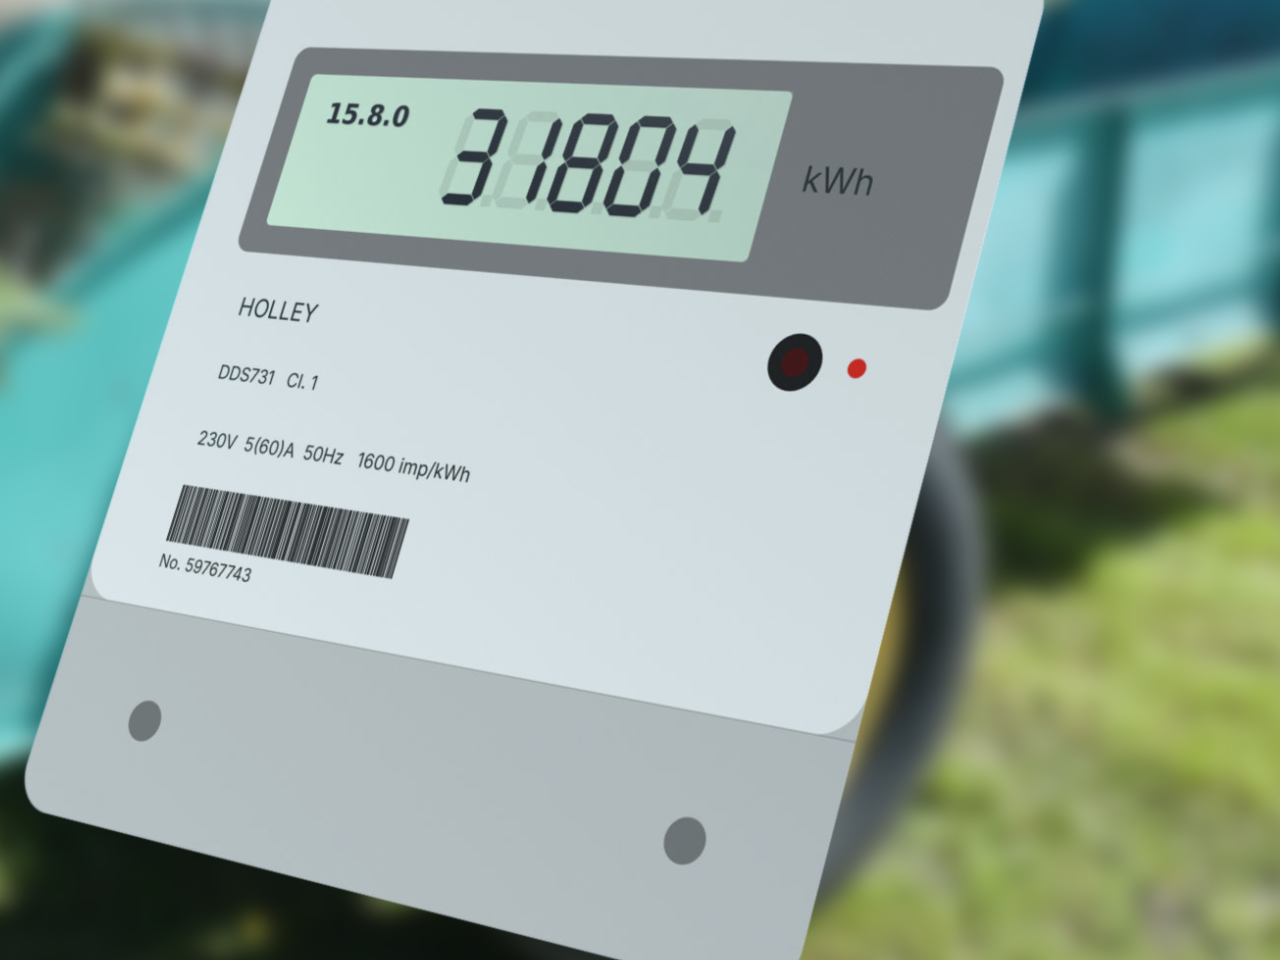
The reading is 31804 kWh
